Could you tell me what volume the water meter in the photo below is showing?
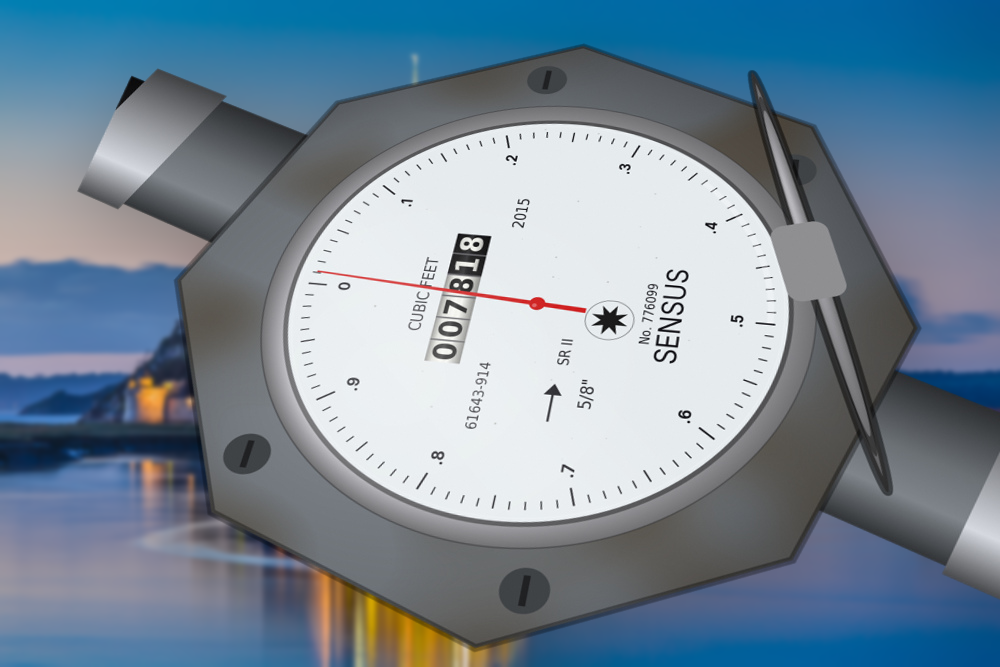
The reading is 7818.01 ft³
